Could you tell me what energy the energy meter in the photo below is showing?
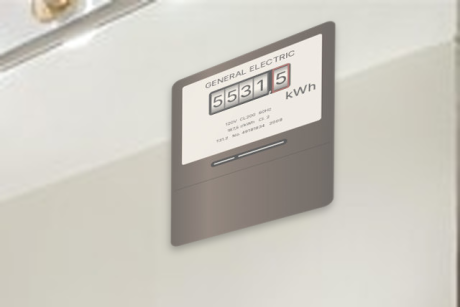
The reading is 5531.5 kWh
